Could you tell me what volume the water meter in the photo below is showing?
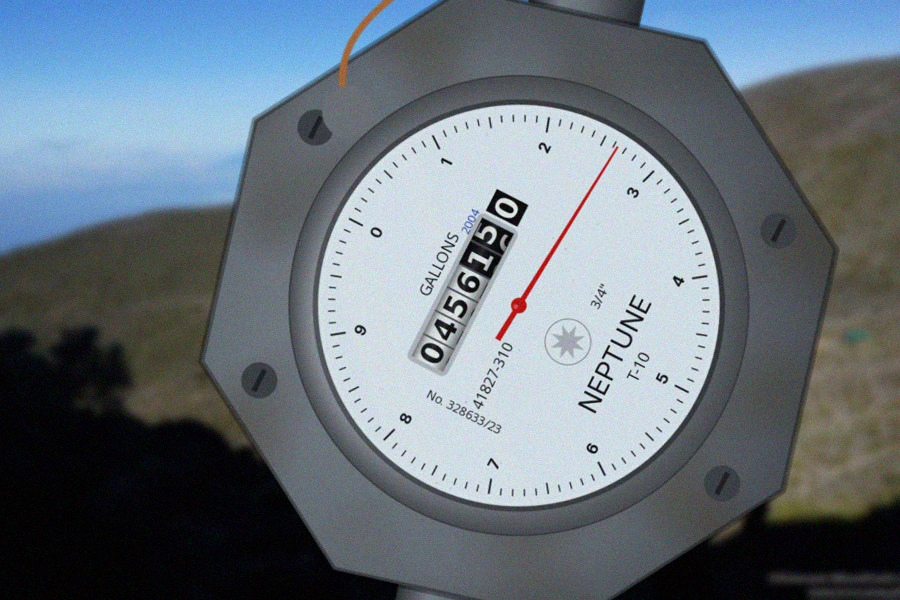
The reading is 456152.6 gal
